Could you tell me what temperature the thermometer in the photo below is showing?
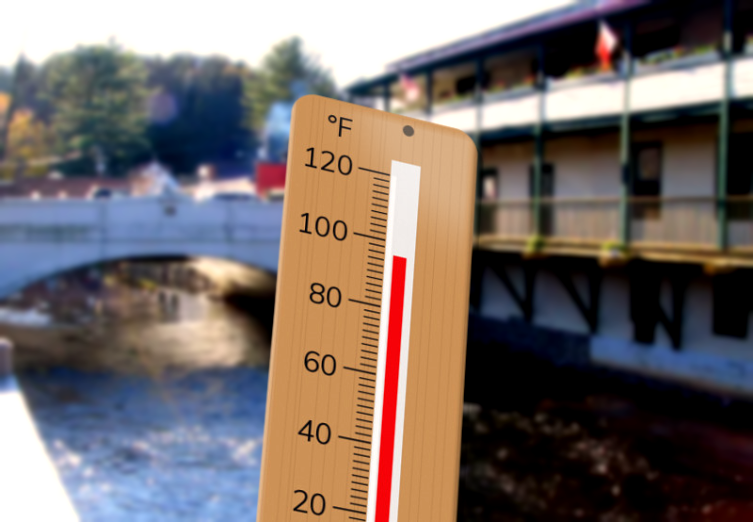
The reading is 96 °F
